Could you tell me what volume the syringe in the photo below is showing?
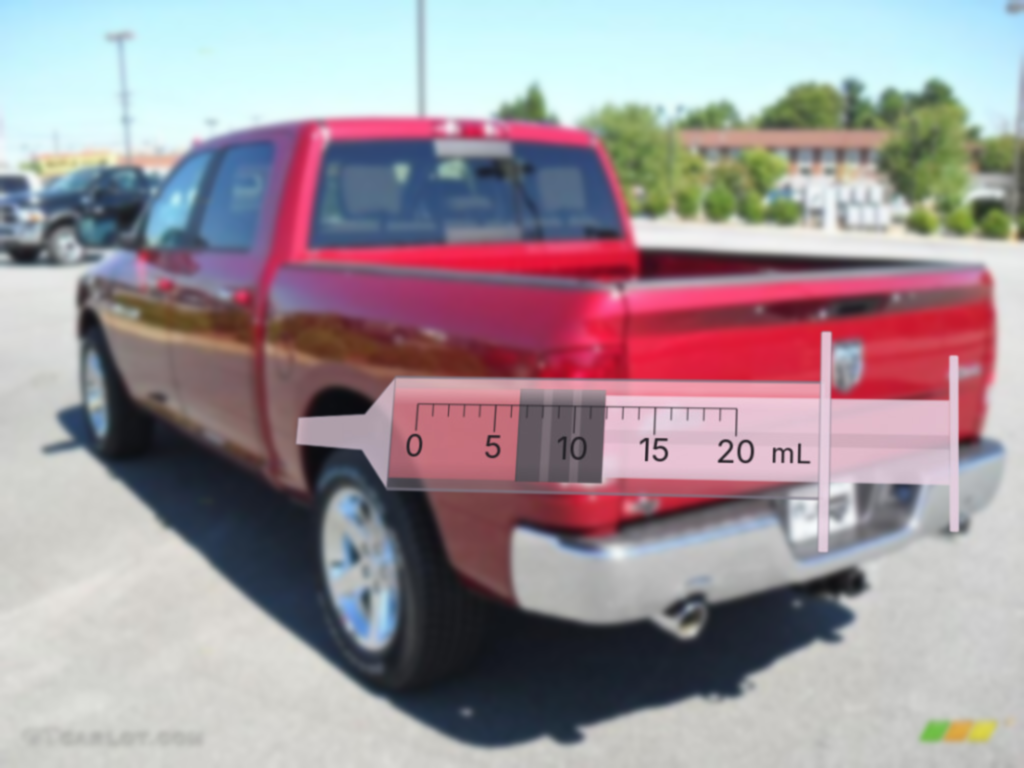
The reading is 6.5 mL
